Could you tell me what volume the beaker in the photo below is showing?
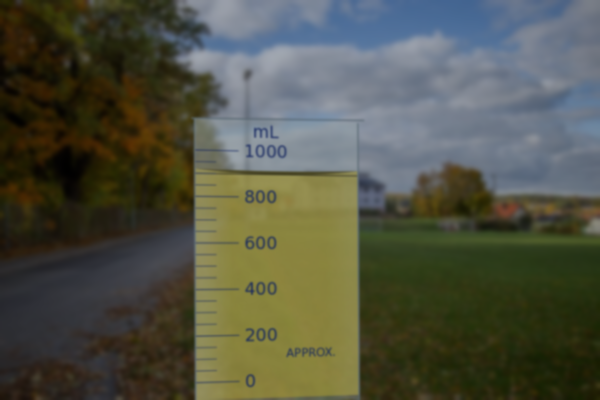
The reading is 900 mL
